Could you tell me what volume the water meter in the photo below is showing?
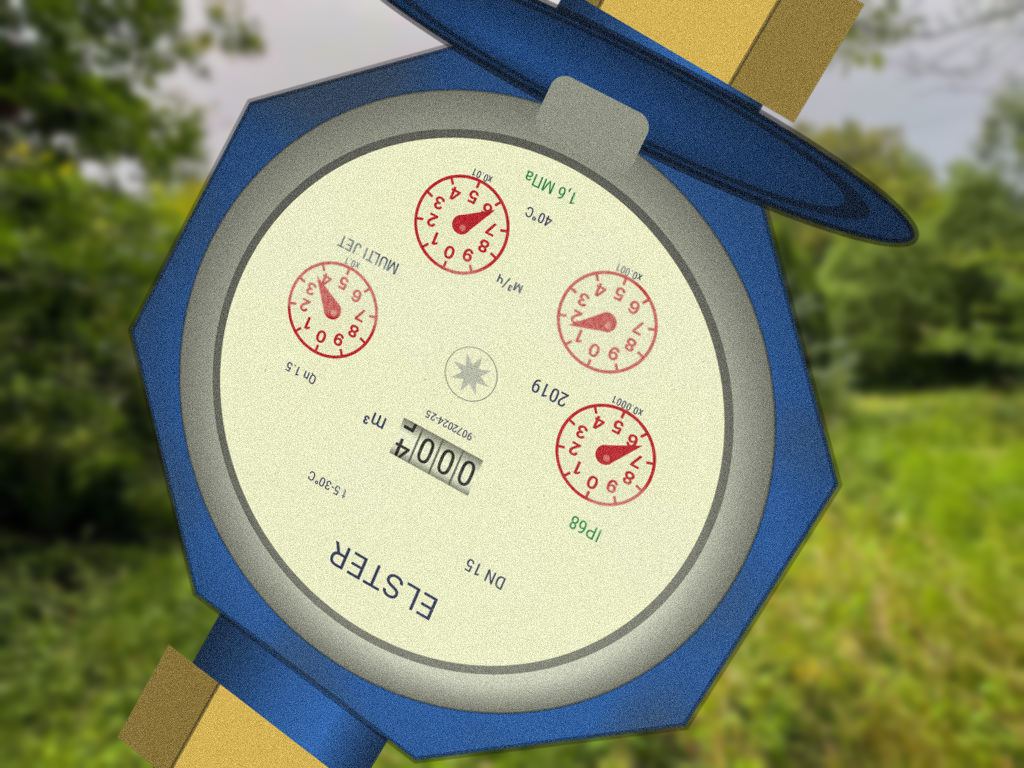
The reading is 4.3616 m³
